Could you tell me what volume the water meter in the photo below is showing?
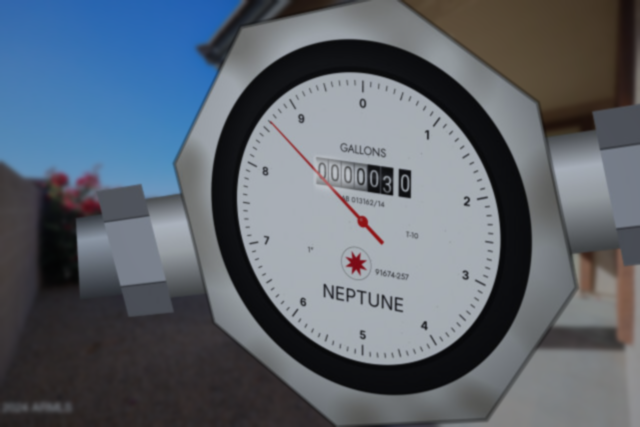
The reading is 28.6 gal
